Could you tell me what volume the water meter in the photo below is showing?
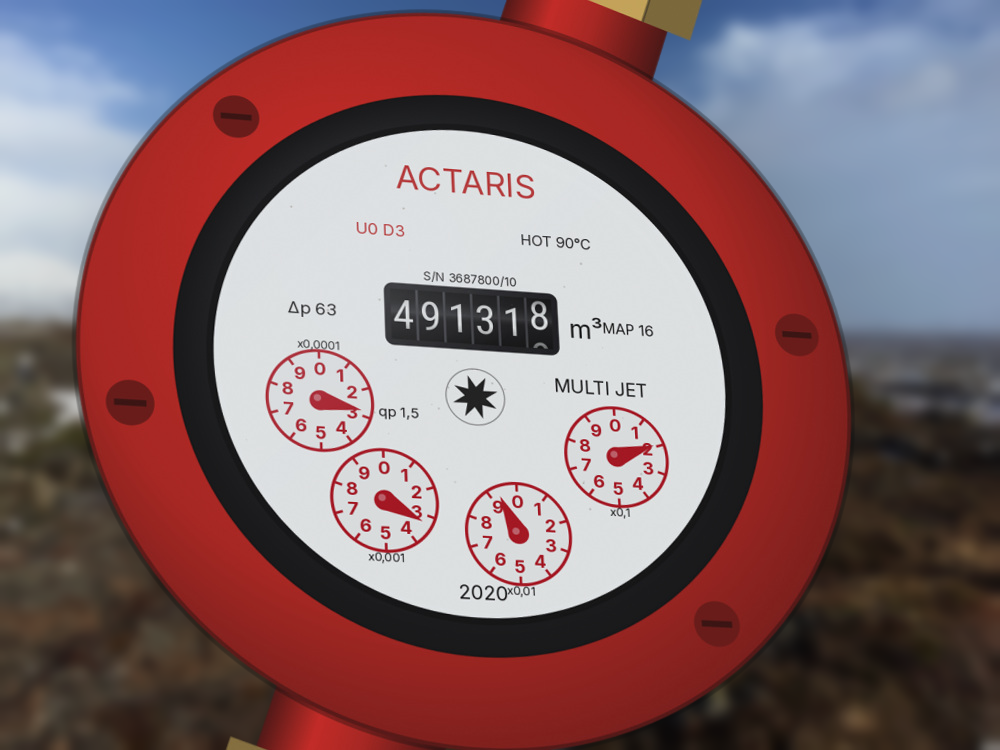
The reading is 491318.1932 m³
